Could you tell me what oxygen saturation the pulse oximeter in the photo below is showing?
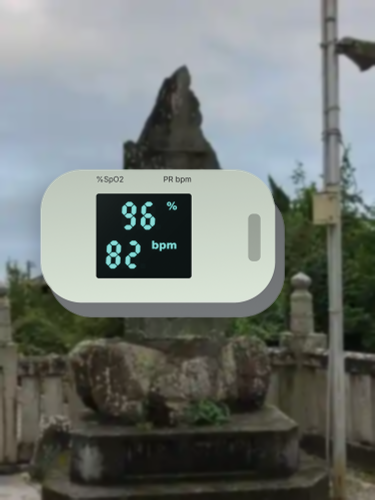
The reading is 96 %
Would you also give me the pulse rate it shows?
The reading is 82 bpm
